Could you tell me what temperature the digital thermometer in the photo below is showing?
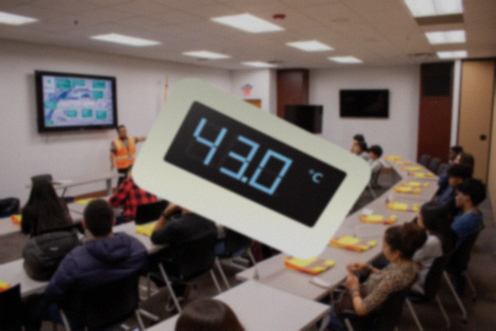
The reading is 43.0 °C
